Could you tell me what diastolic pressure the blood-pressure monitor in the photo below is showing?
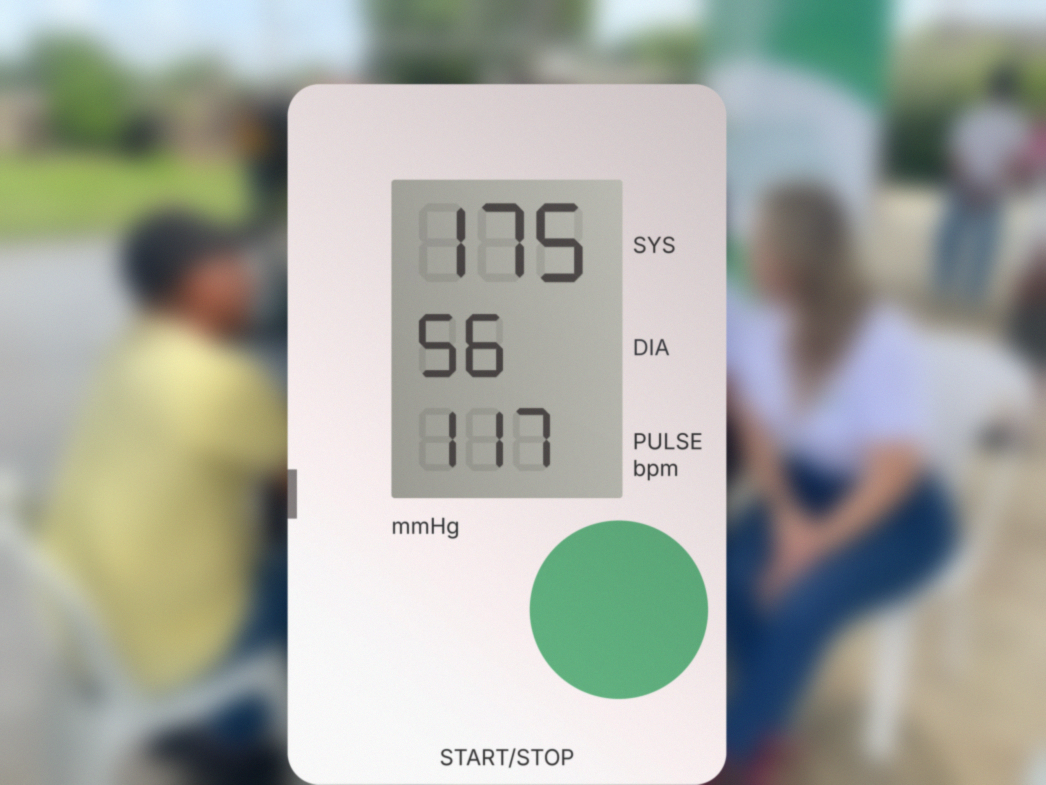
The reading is 56 mmHg
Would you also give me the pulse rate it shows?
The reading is 117 bpm
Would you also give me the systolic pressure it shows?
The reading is 175 mmHg
